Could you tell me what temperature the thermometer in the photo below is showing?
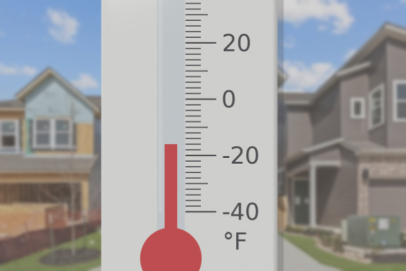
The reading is -16 °F
